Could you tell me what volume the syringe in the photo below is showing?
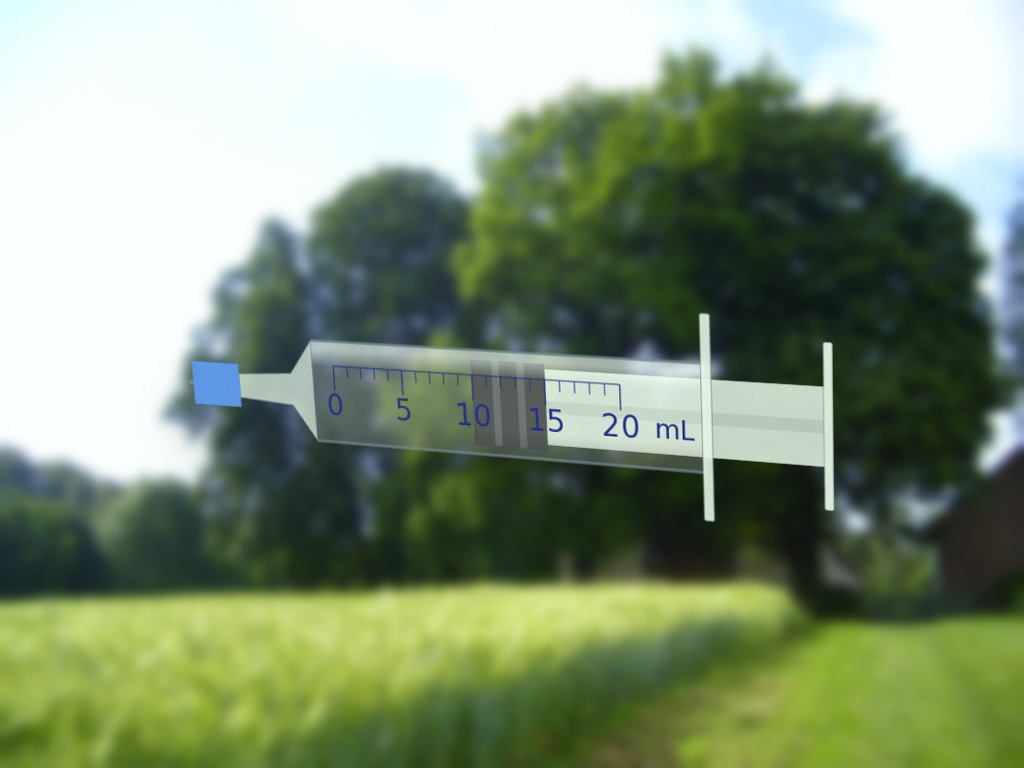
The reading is 10 mL
